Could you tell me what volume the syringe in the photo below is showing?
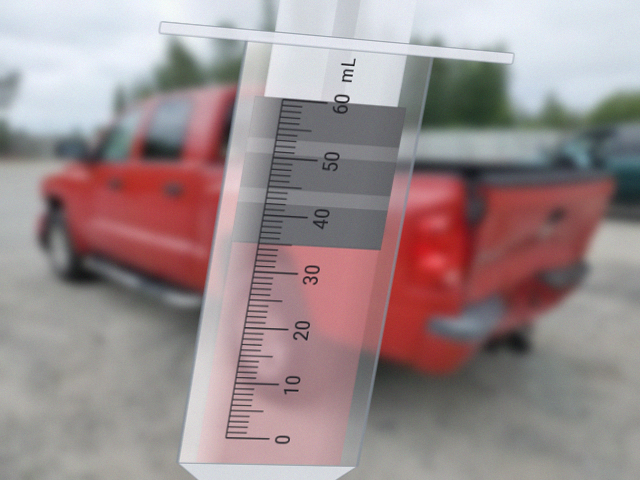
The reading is 35 mL
